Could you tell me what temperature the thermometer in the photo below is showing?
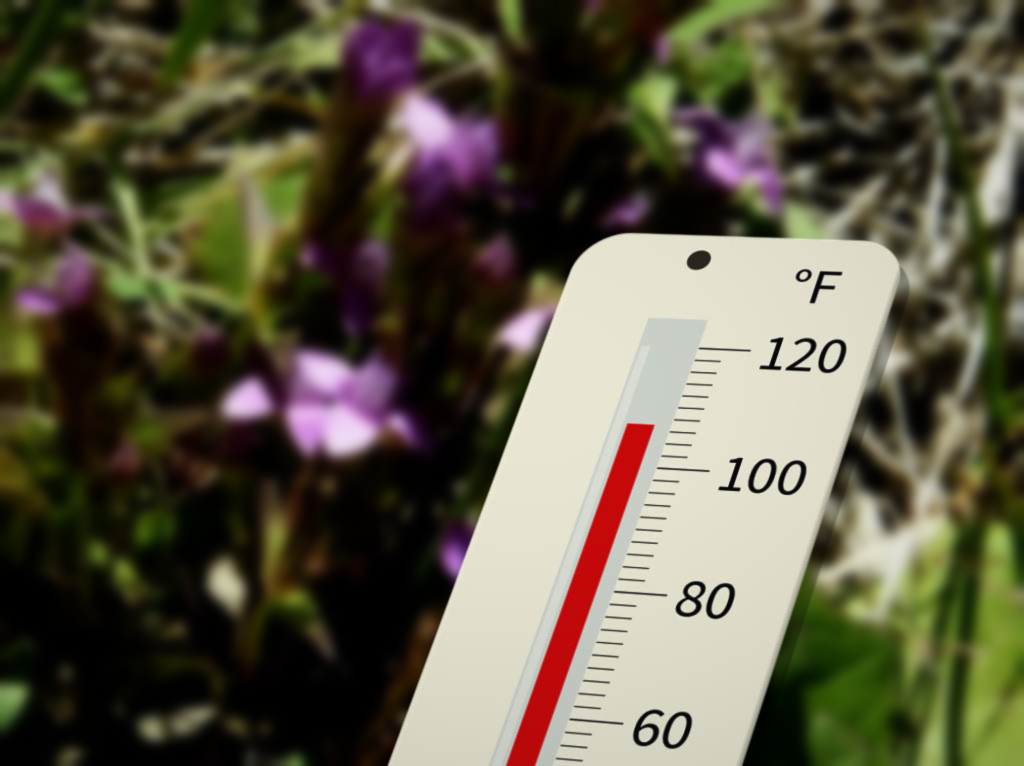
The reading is 107 °F
